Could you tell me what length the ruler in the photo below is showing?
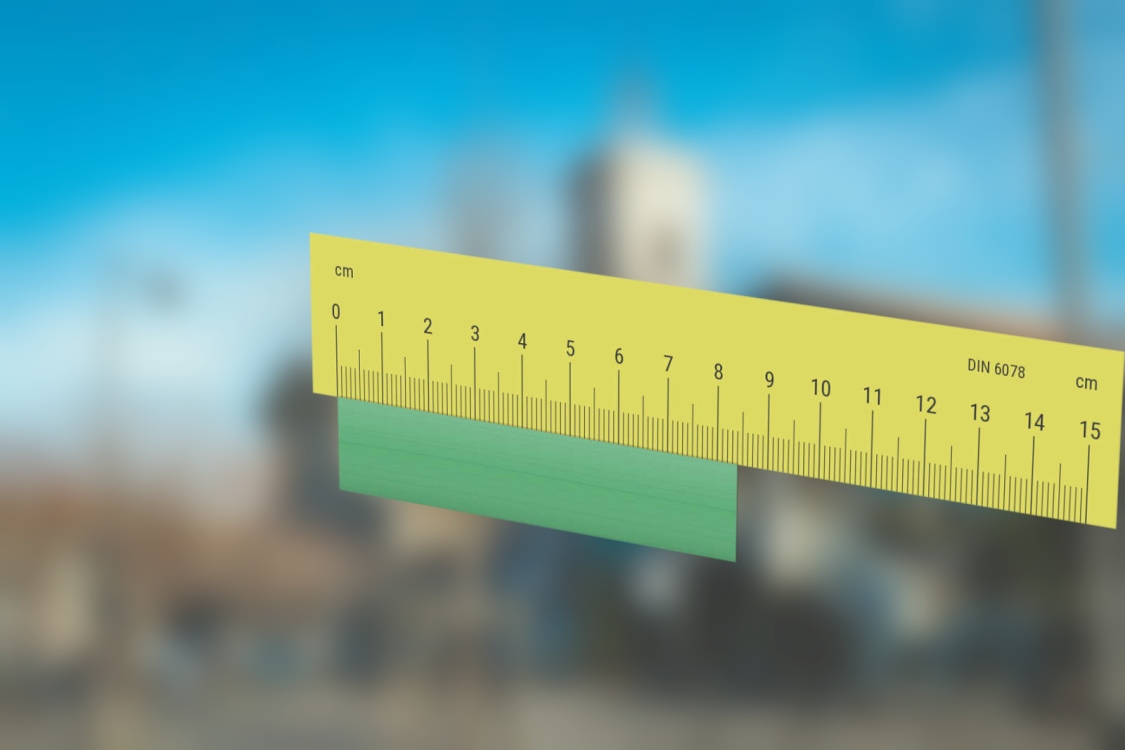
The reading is 8.4 cm
